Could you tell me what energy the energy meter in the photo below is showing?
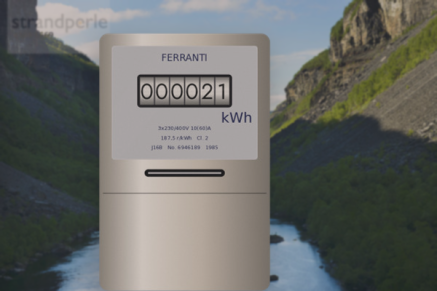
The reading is 21 kWh
